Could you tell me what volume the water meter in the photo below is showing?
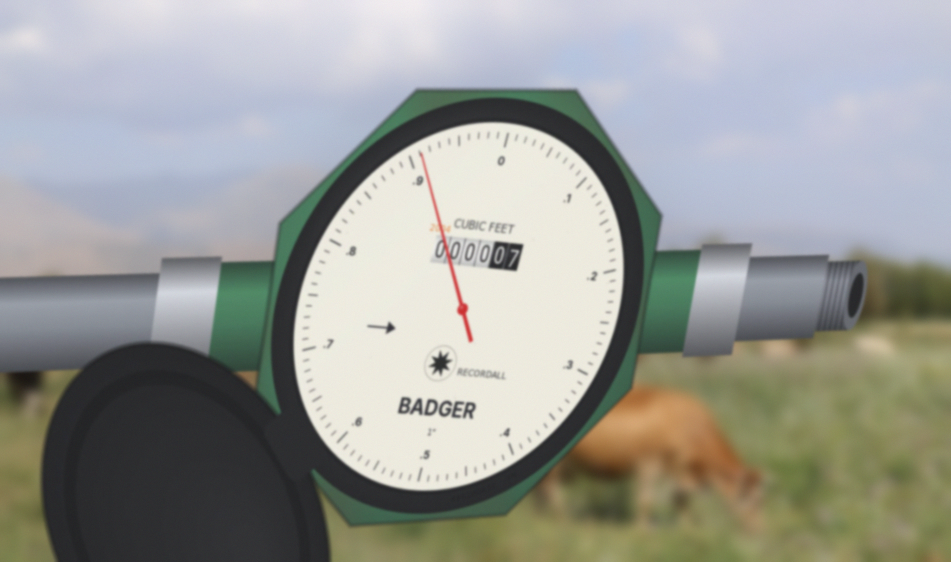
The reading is 6.91 ft³
